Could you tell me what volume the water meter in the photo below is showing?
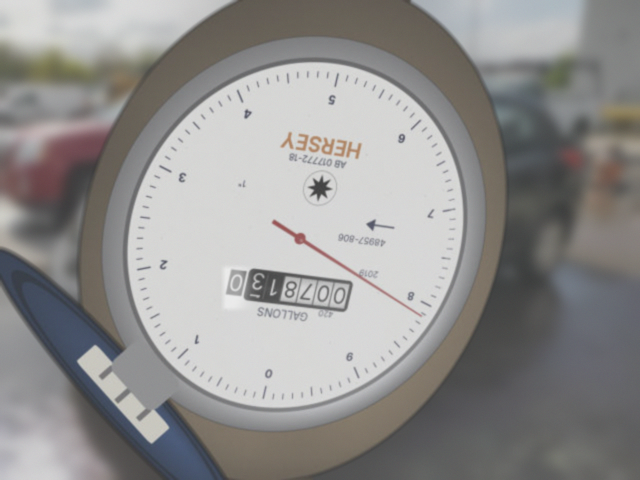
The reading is 78128.1 gal
